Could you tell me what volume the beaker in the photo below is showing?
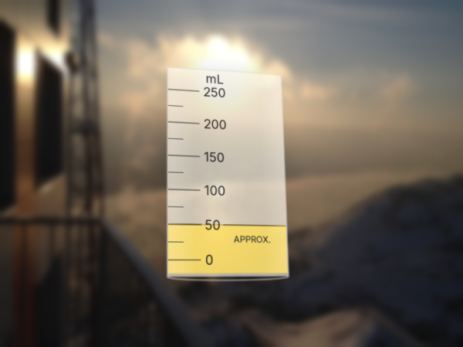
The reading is 50 mL
